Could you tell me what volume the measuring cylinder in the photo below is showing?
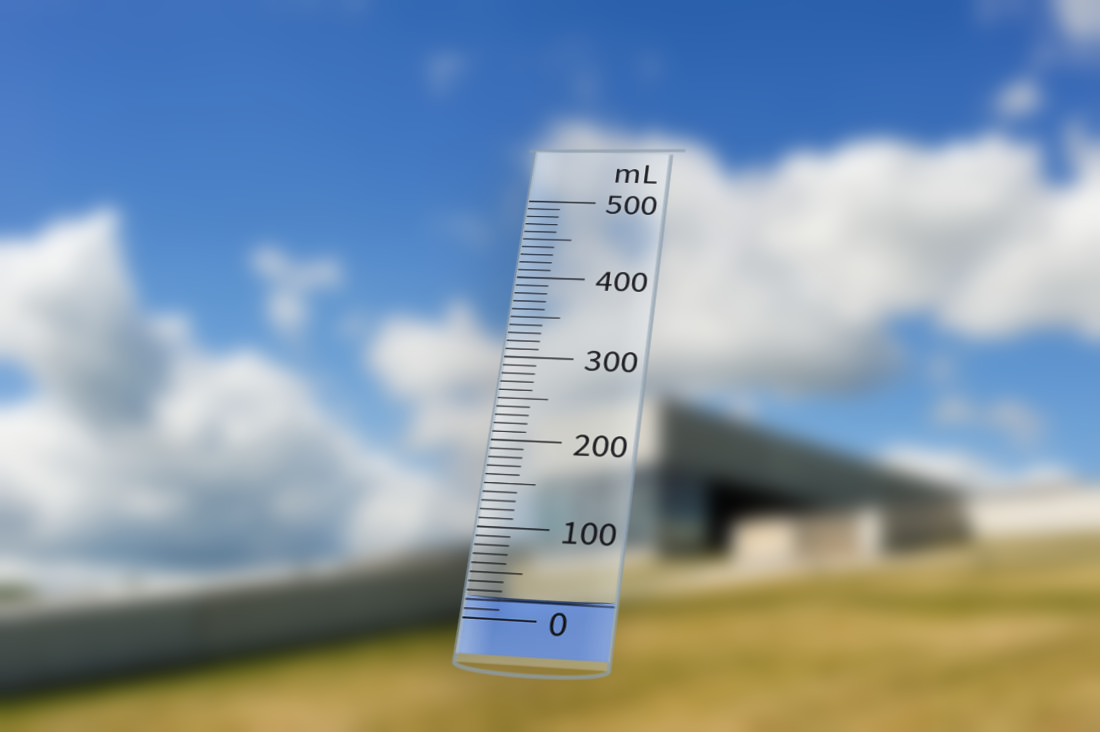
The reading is 20 mL
